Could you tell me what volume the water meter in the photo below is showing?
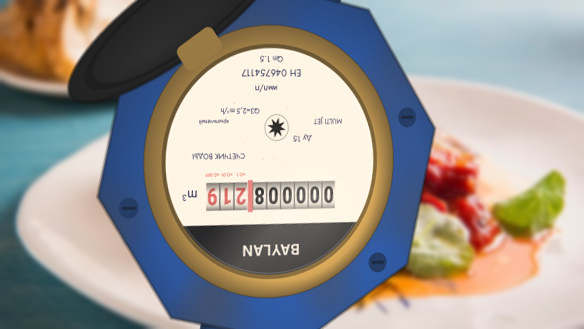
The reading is 8.219 m³
